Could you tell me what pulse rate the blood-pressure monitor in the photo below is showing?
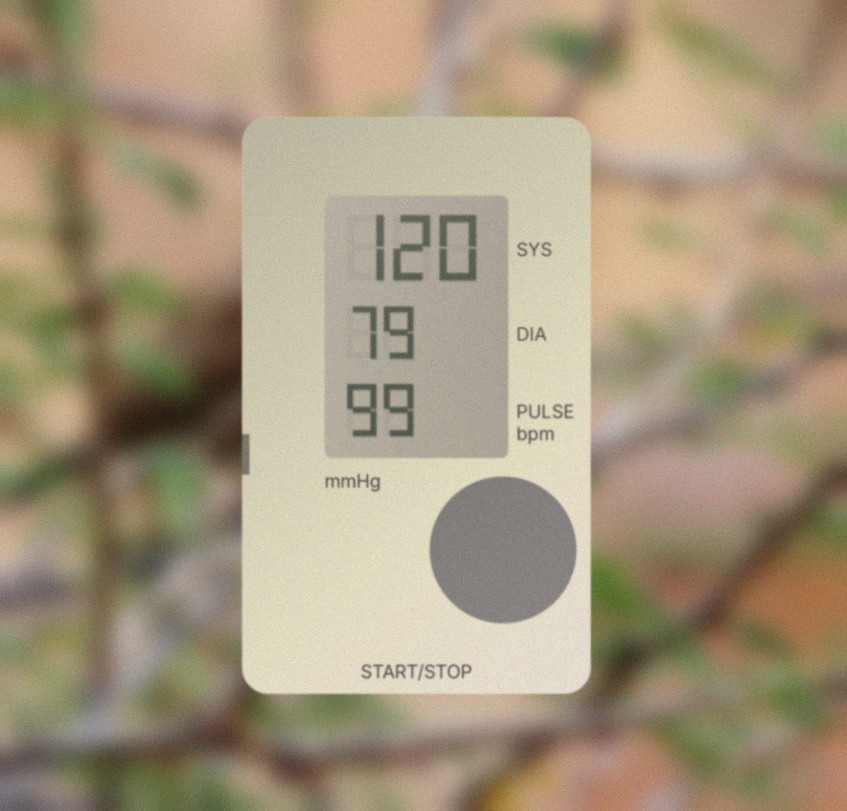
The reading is 99 bpm
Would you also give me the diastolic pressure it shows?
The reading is 79 mmHg
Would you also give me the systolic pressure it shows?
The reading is 120 mmHg
